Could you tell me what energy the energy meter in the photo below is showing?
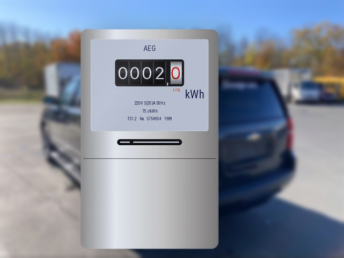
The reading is 2.0 kWh
